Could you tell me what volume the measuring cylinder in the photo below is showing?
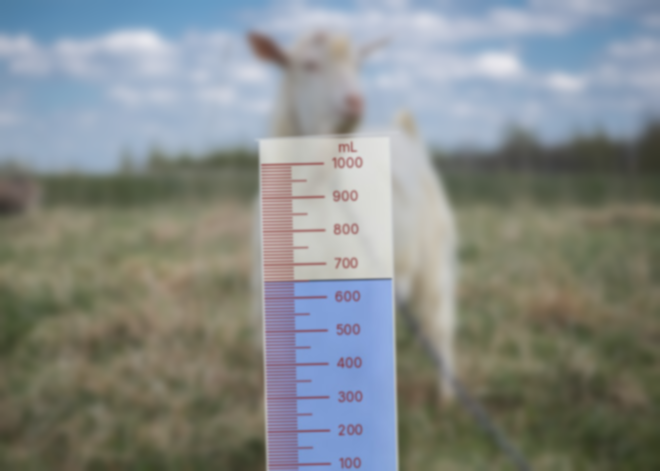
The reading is 650 mL
